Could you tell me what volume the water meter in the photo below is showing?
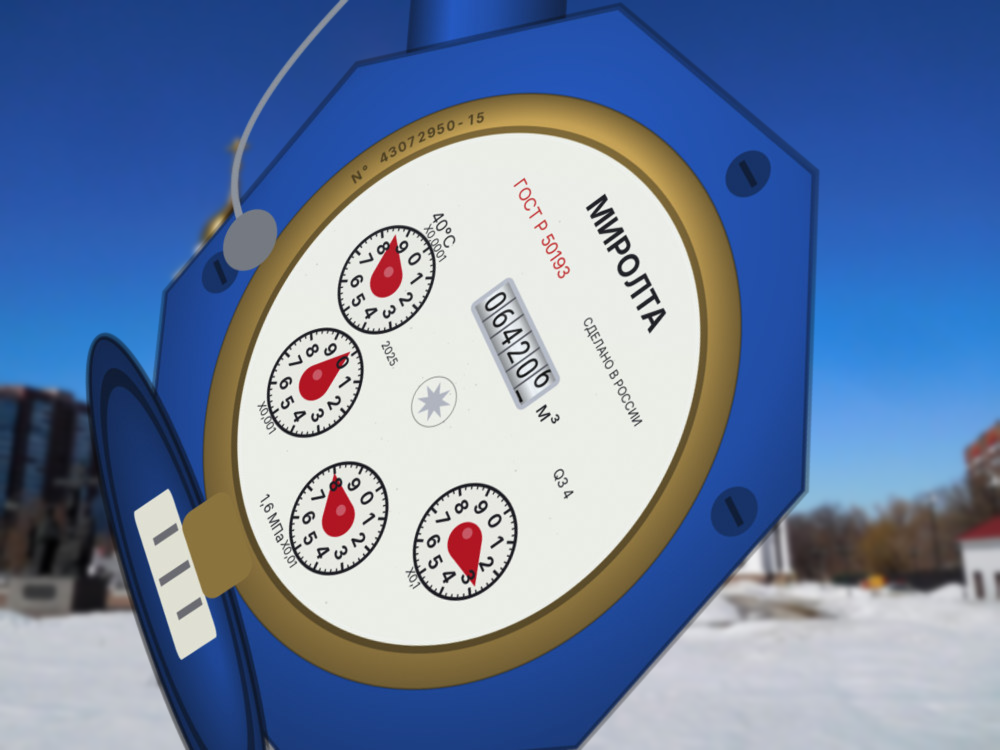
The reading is 64206.2798 m³
